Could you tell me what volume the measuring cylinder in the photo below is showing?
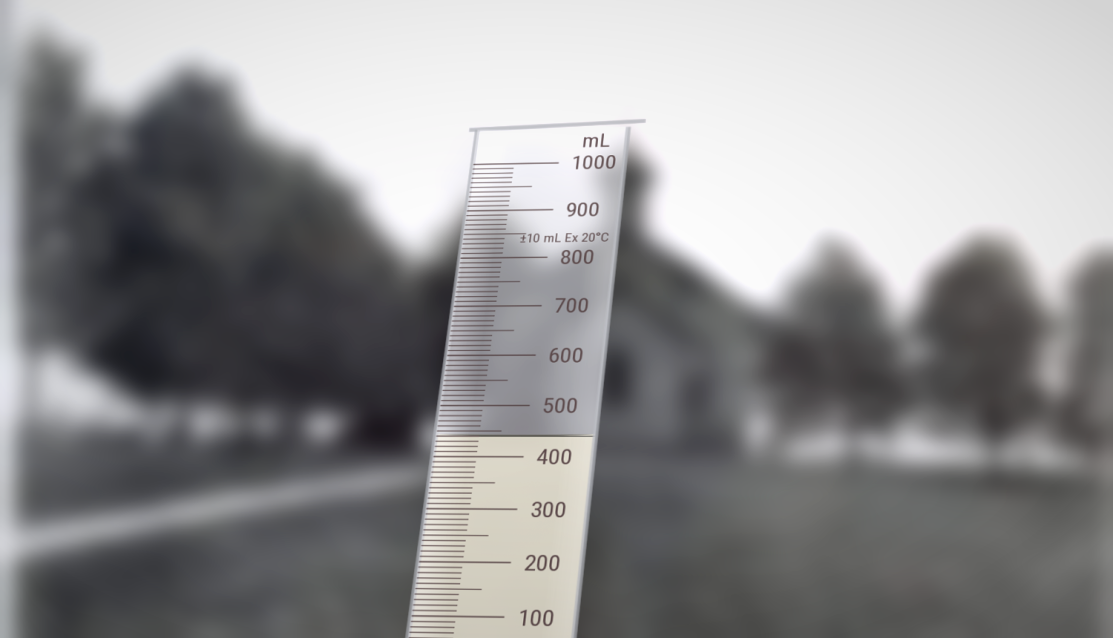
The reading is 440 mL
